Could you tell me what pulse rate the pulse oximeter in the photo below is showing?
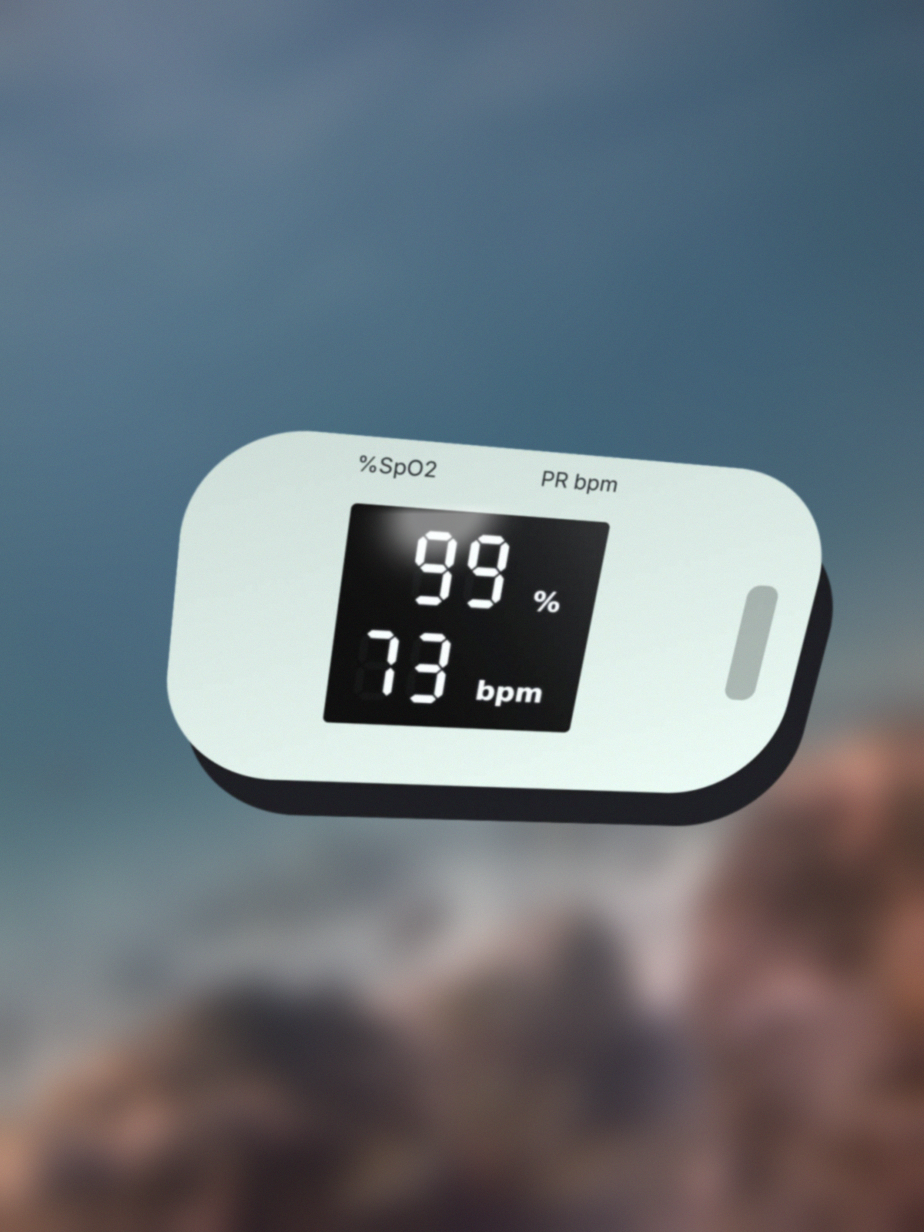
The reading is 73 bpm
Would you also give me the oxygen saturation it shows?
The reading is 99 %
